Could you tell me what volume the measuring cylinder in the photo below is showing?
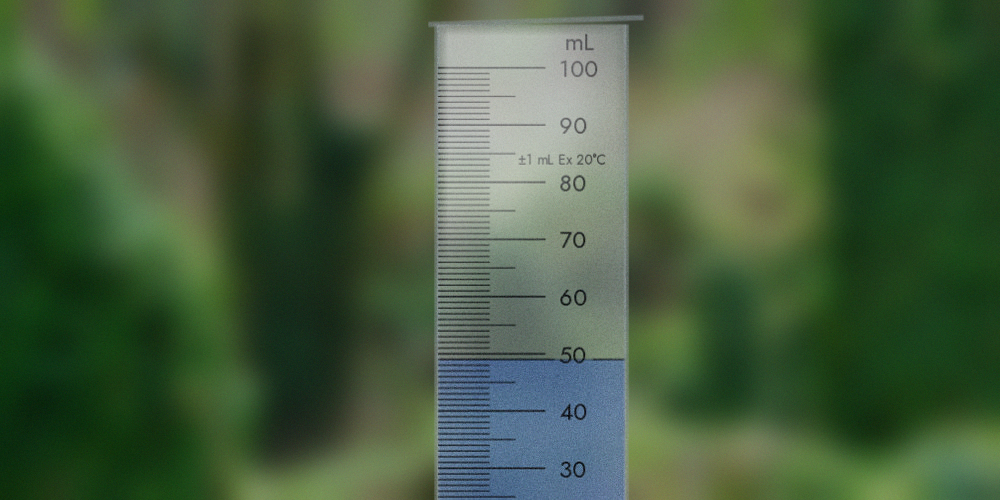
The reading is 49 mL
